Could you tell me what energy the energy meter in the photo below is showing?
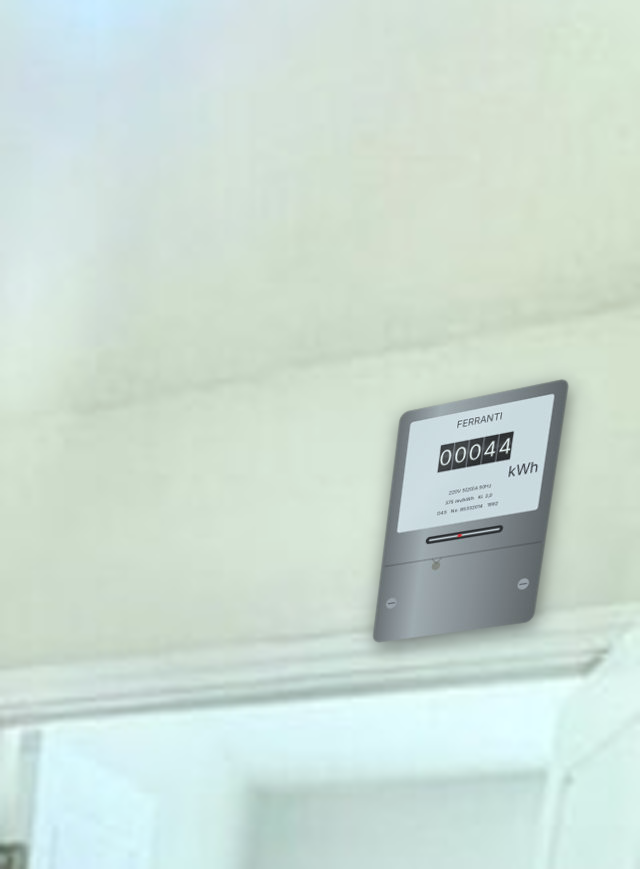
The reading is 44 kWh
